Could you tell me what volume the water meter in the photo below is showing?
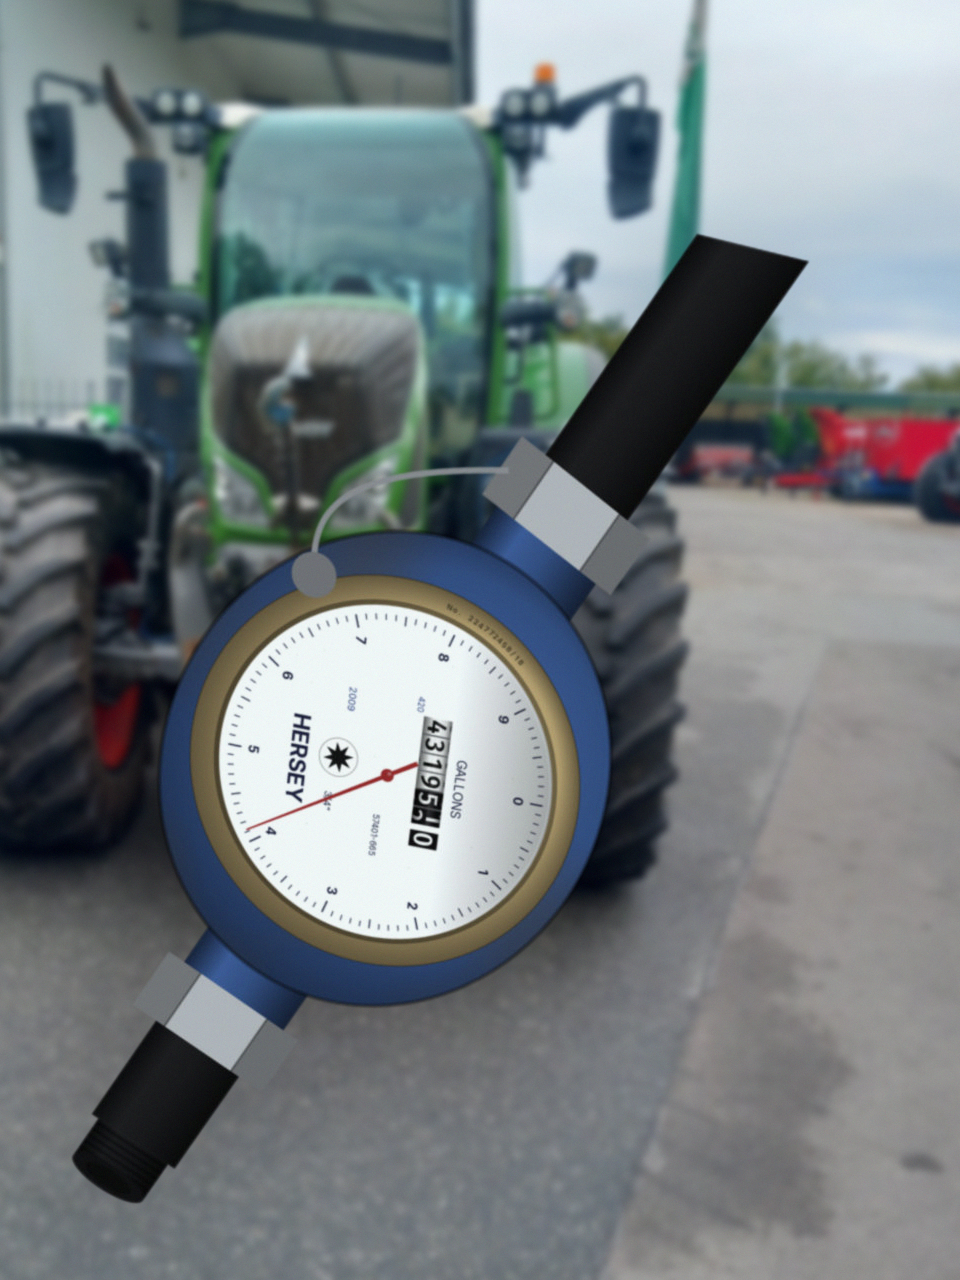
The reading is 4319514.1 gal
